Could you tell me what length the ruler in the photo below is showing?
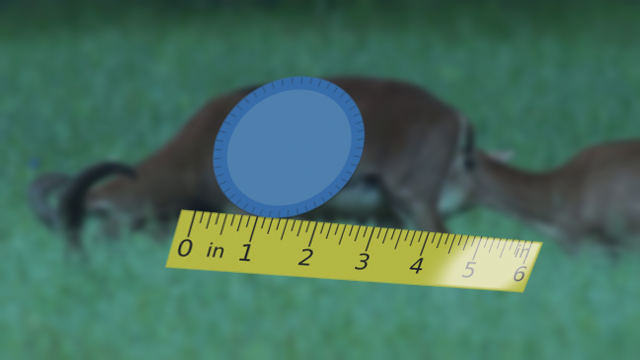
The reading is 2.375 in
